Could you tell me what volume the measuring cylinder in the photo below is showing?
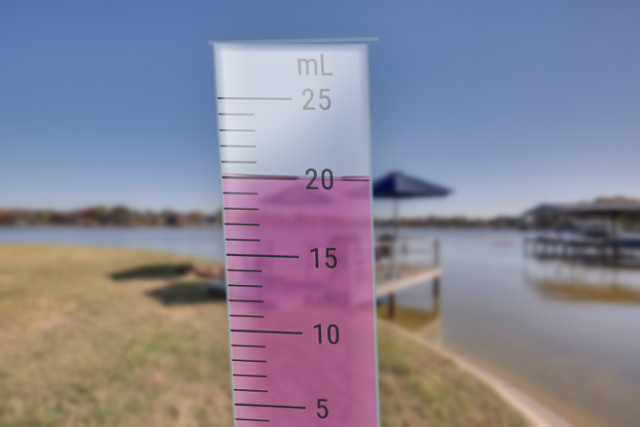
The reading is 20 mL
